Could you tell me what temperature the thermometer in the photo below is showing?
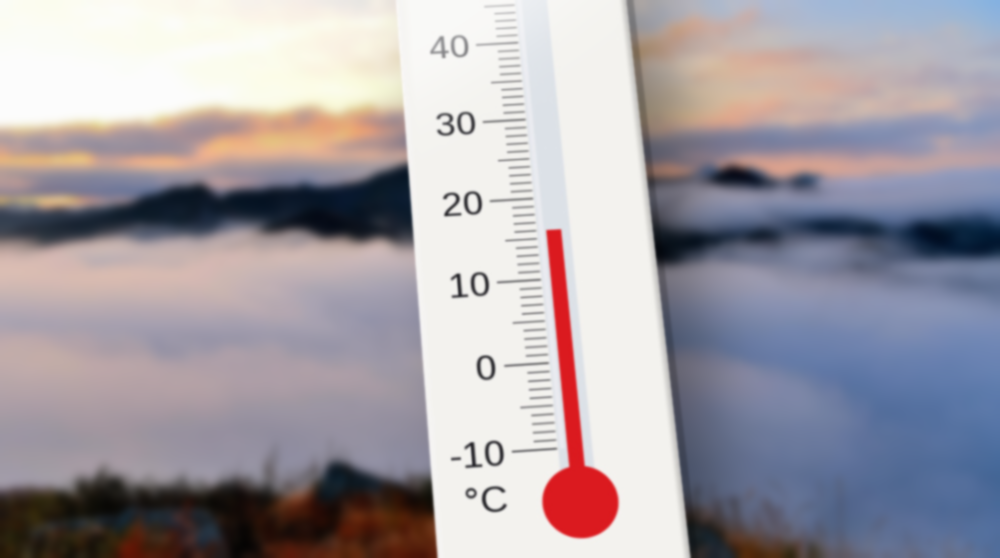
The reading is 16 °C
